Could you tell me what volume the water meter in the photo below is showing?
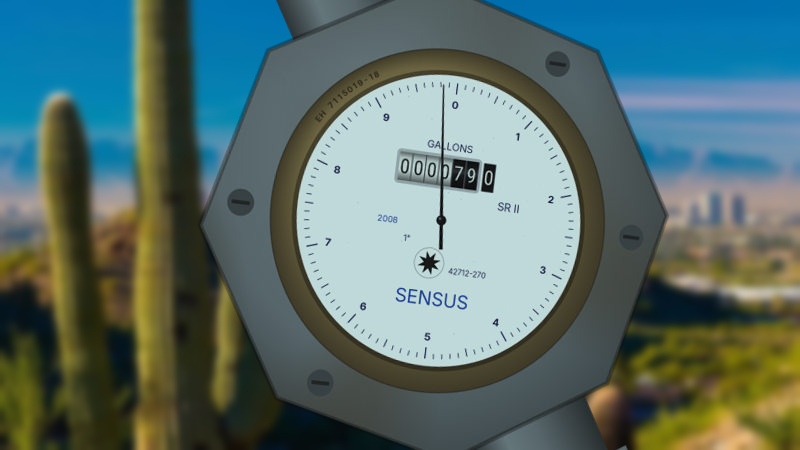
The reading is 789.8 gal
